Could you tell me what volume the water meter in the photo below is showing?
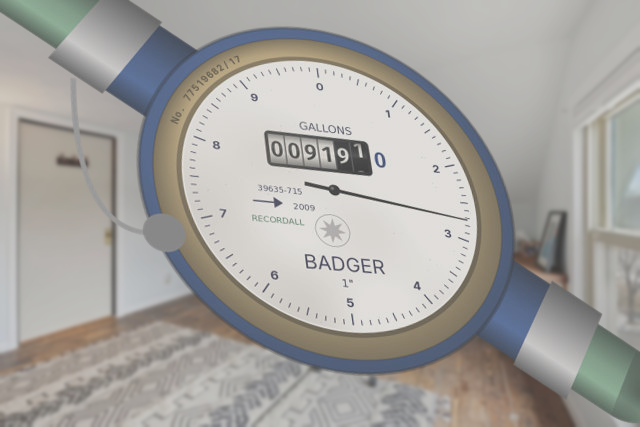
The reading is 91912.7 gal
